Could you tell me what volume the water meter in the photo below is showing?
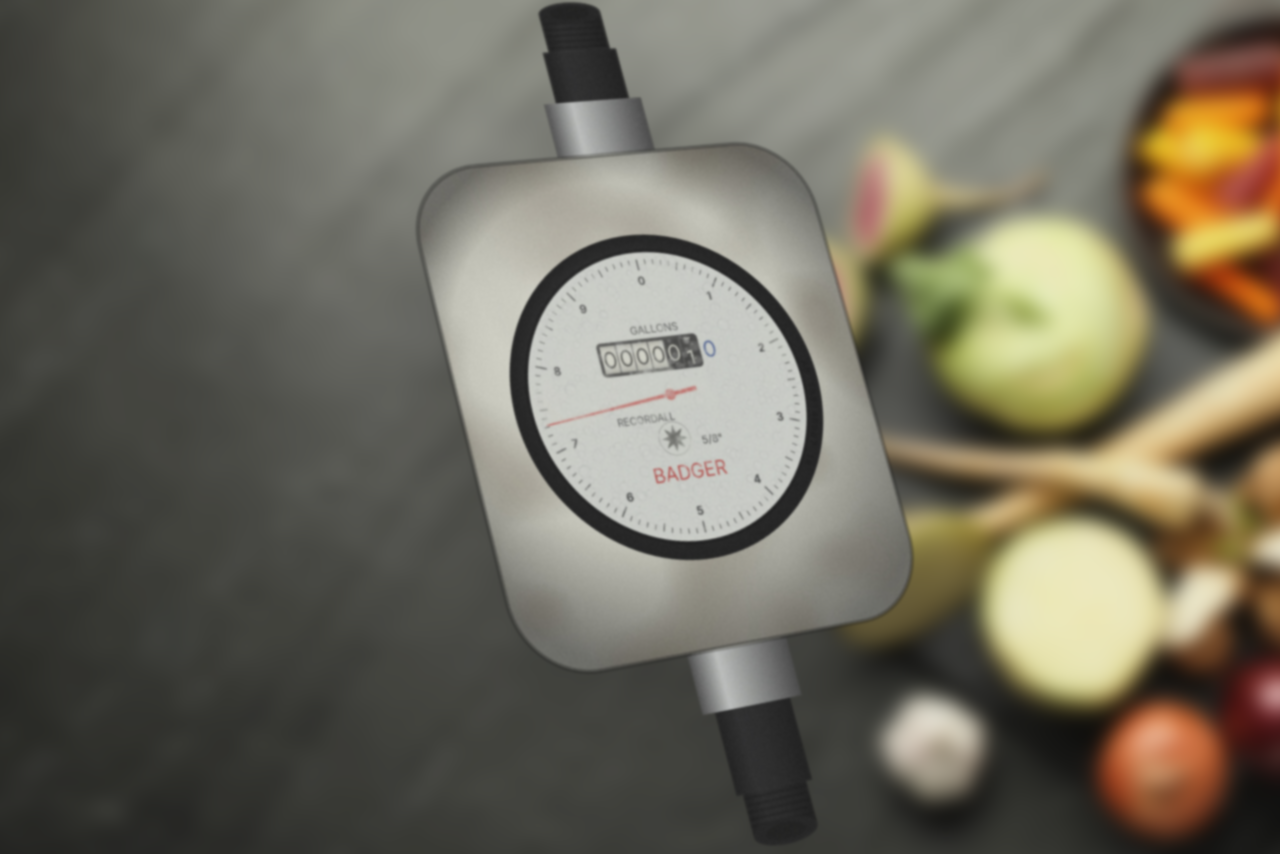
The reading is 7.3 gal
